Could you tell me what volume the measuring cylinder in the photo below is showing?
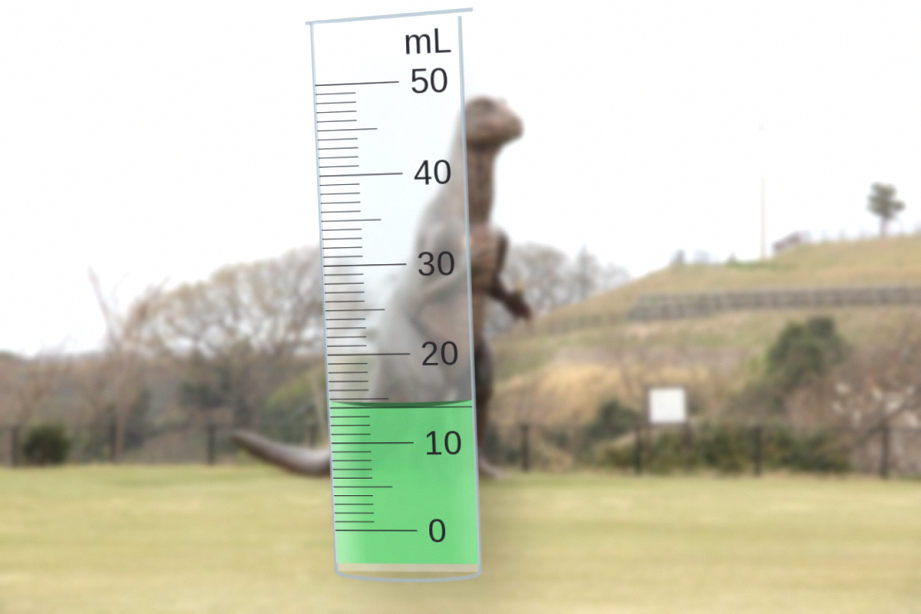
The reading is 14 mL
